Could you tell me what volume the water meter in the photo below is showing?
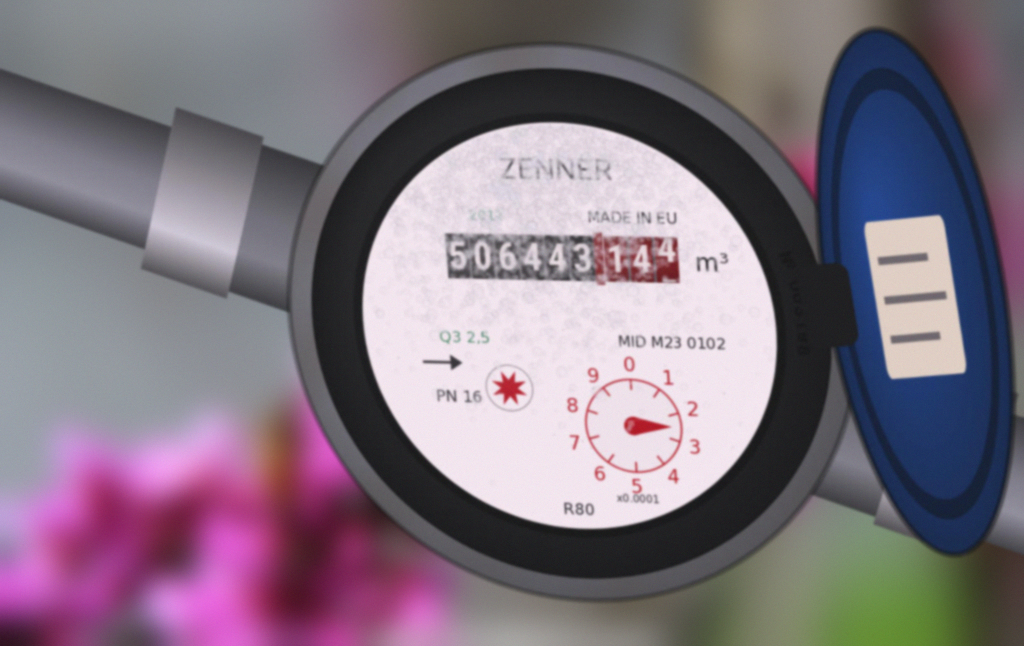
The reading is 506443.1442 m³
